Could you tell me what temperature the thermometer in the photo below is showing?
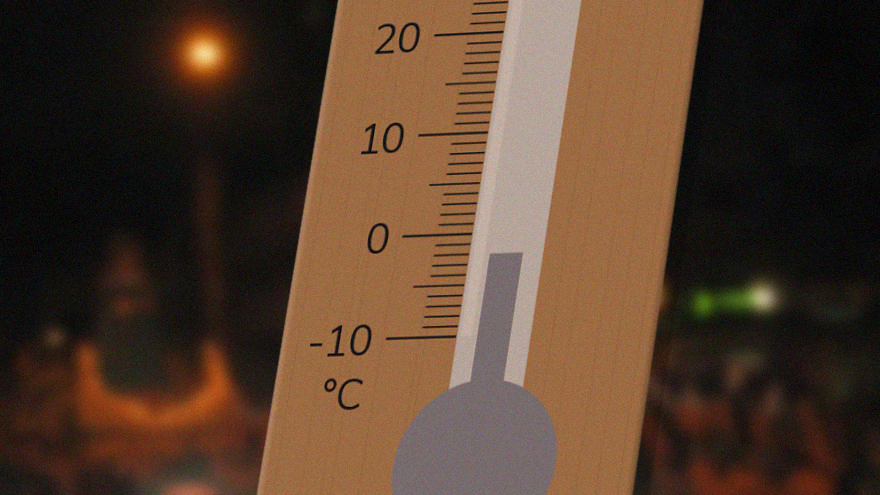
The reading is -2 °C
